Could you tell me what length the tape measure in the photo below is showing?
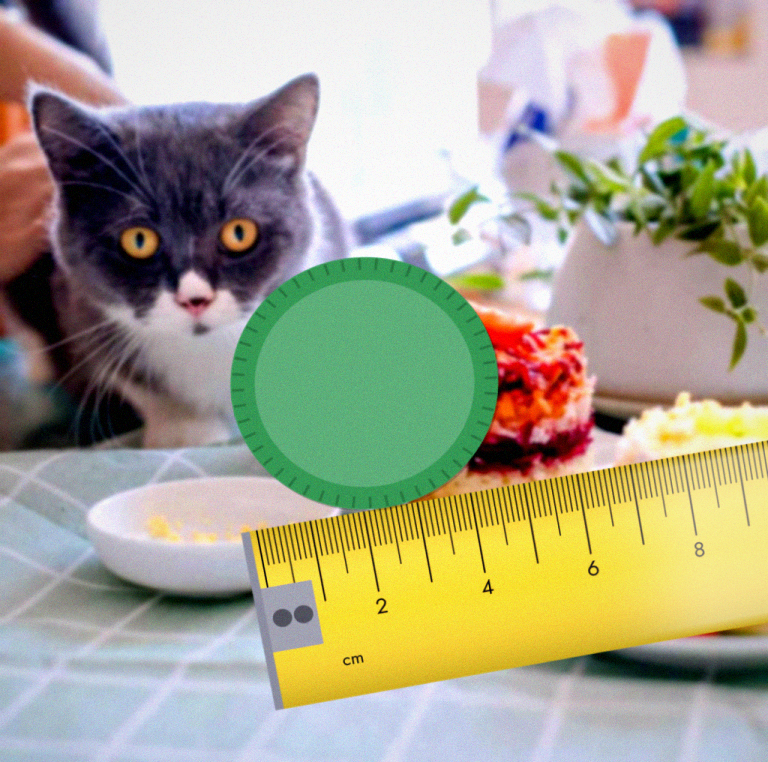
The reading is 4.9 cm
